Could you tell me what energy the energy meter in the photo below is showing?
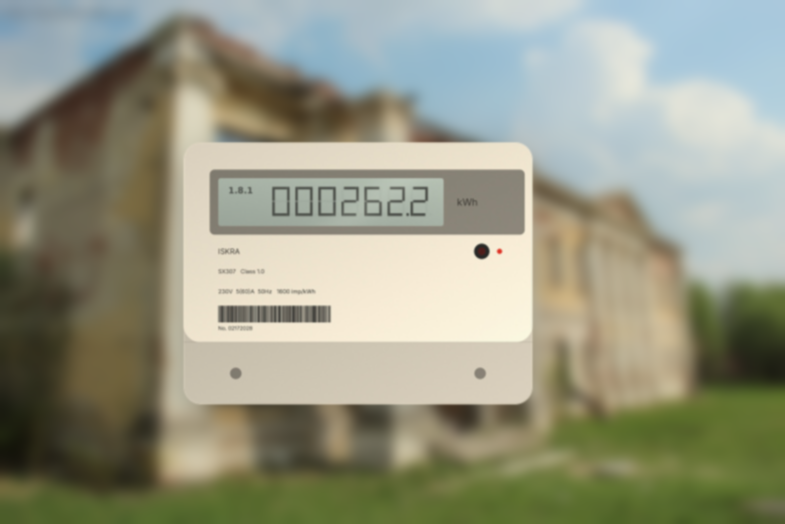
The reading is 262.2 kWh
